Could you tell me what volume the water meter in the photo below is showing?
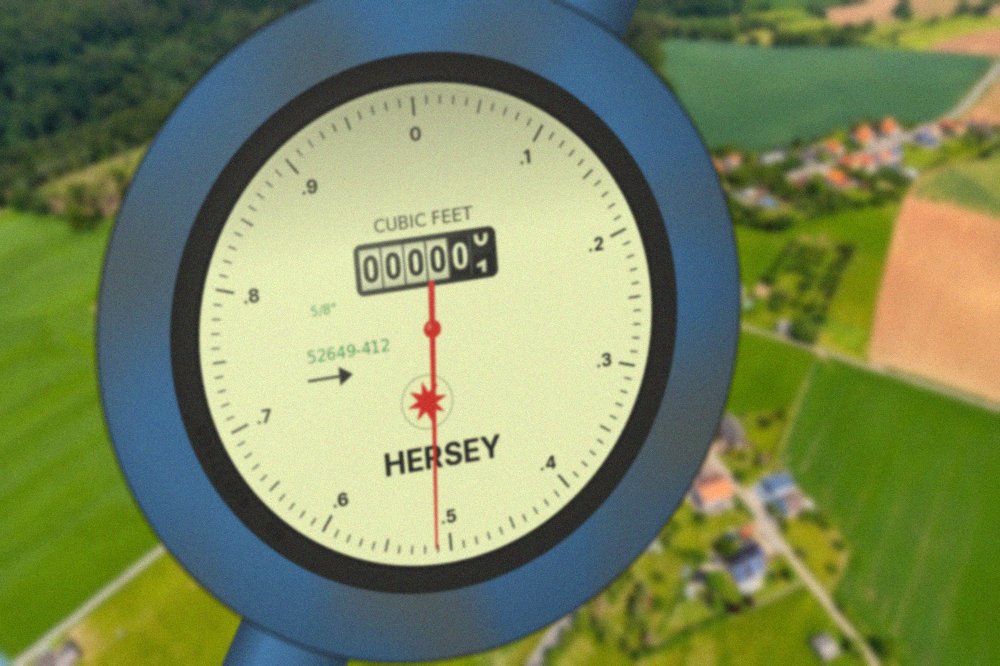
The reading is 0.51 ft³
